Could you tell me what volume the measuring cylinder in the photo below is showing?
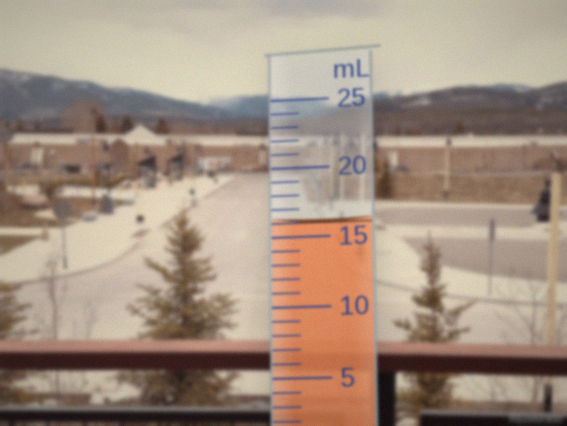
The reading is 16 mL
